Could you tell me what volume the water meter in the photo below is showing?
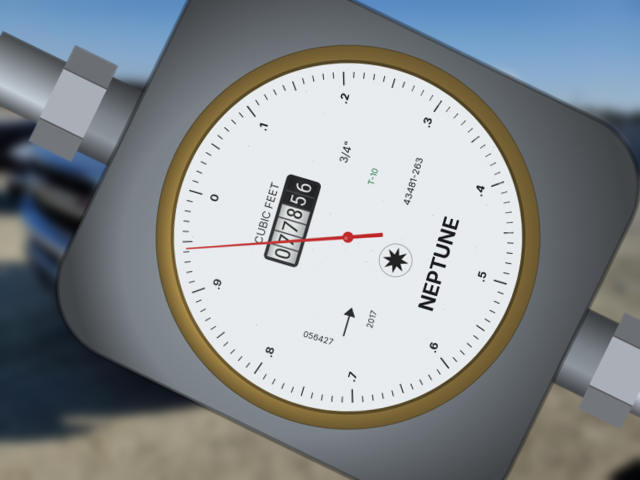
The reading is 77855.94 ft³
